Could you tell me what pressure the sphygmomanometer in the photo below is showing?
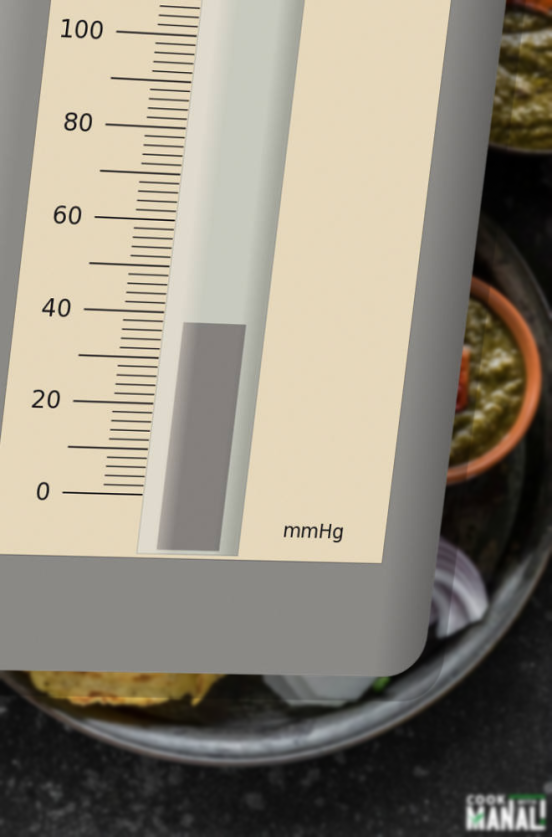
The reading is 38 mmHg
